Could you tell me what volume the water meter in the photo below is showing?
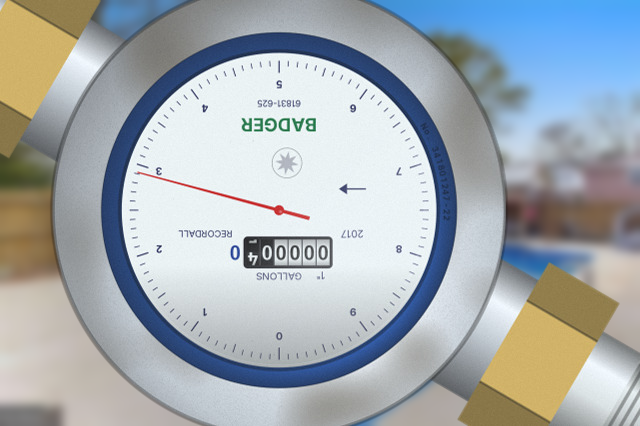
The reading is 42.9 gal
